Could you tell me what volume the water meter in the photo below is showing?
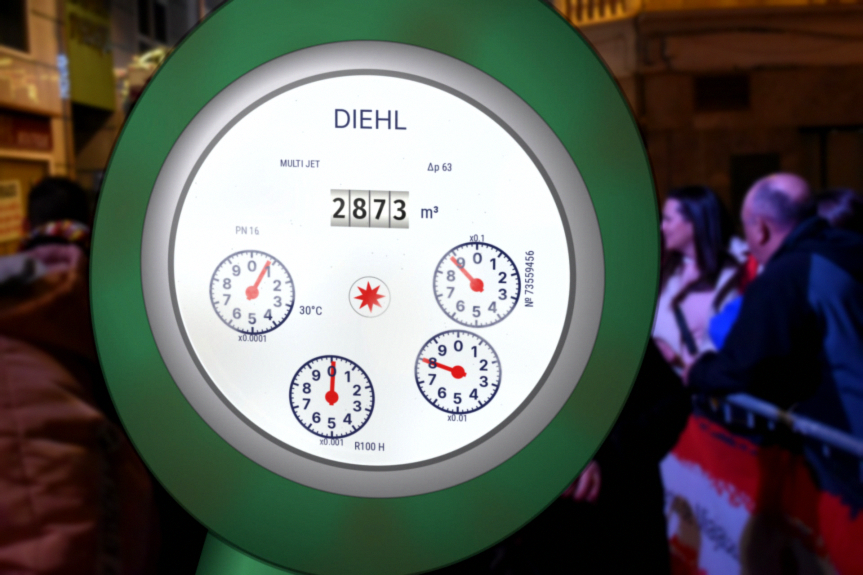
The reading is 2873.8800 m³
